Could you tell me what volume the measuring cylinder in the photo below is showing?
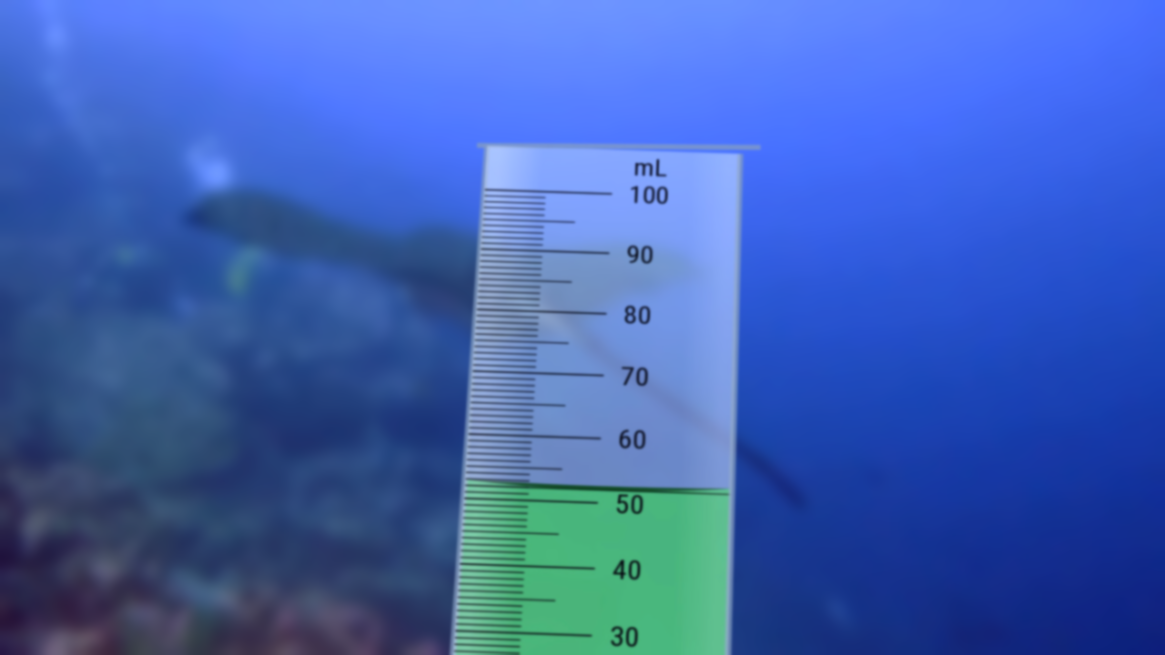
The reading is 52 mL
